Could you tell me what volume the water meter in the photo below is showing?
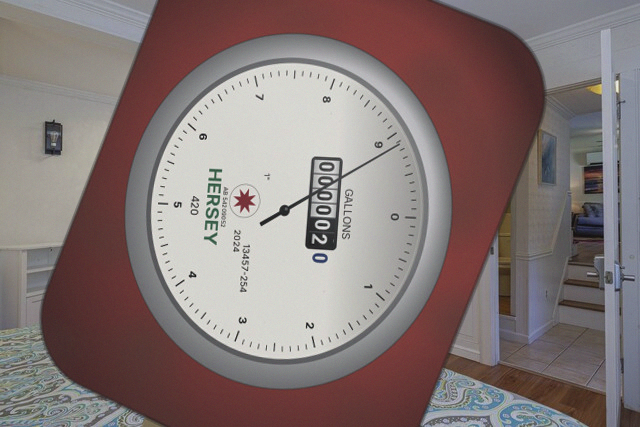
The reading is 19.1 gal
